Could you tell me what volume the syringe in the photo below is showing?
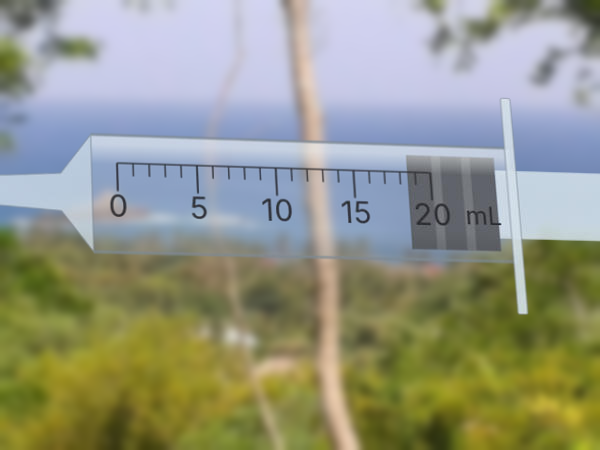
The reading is 18.5 mL
